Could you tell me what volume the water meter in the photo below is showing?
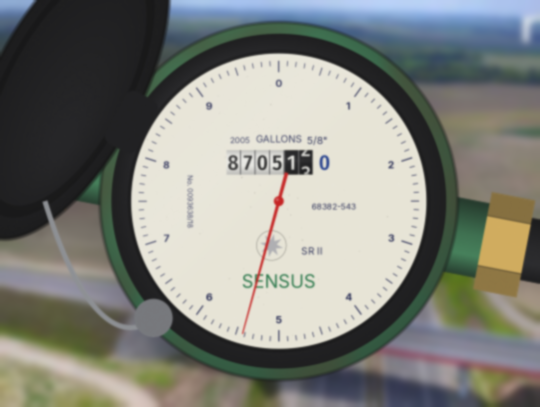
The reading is 8705125.4 gal
